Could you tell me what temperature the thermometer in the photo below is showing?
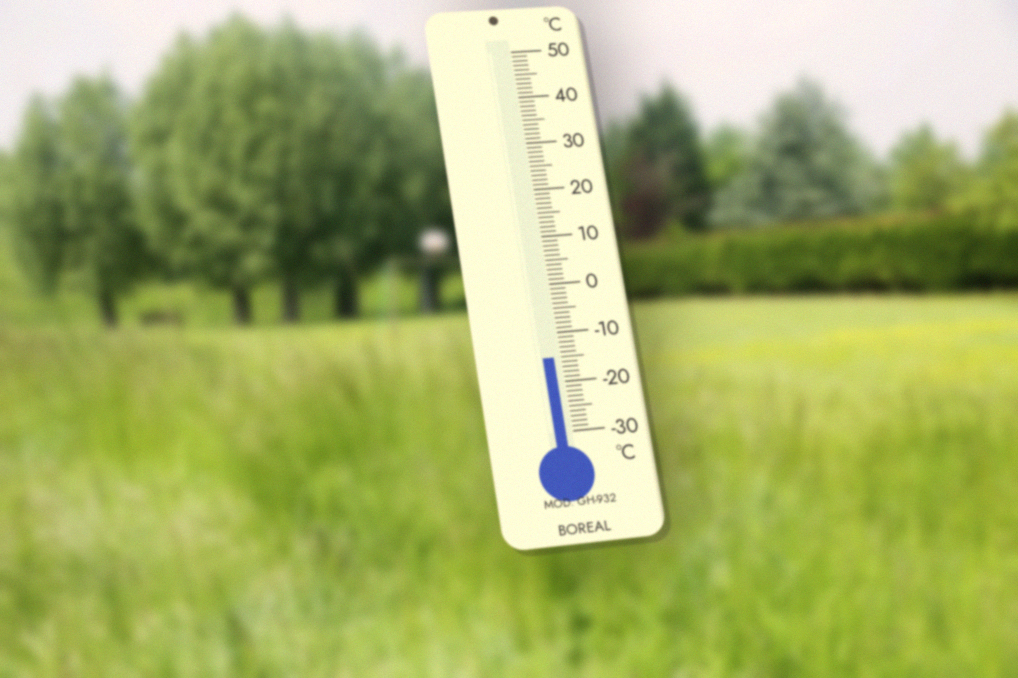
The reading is -15 °C
